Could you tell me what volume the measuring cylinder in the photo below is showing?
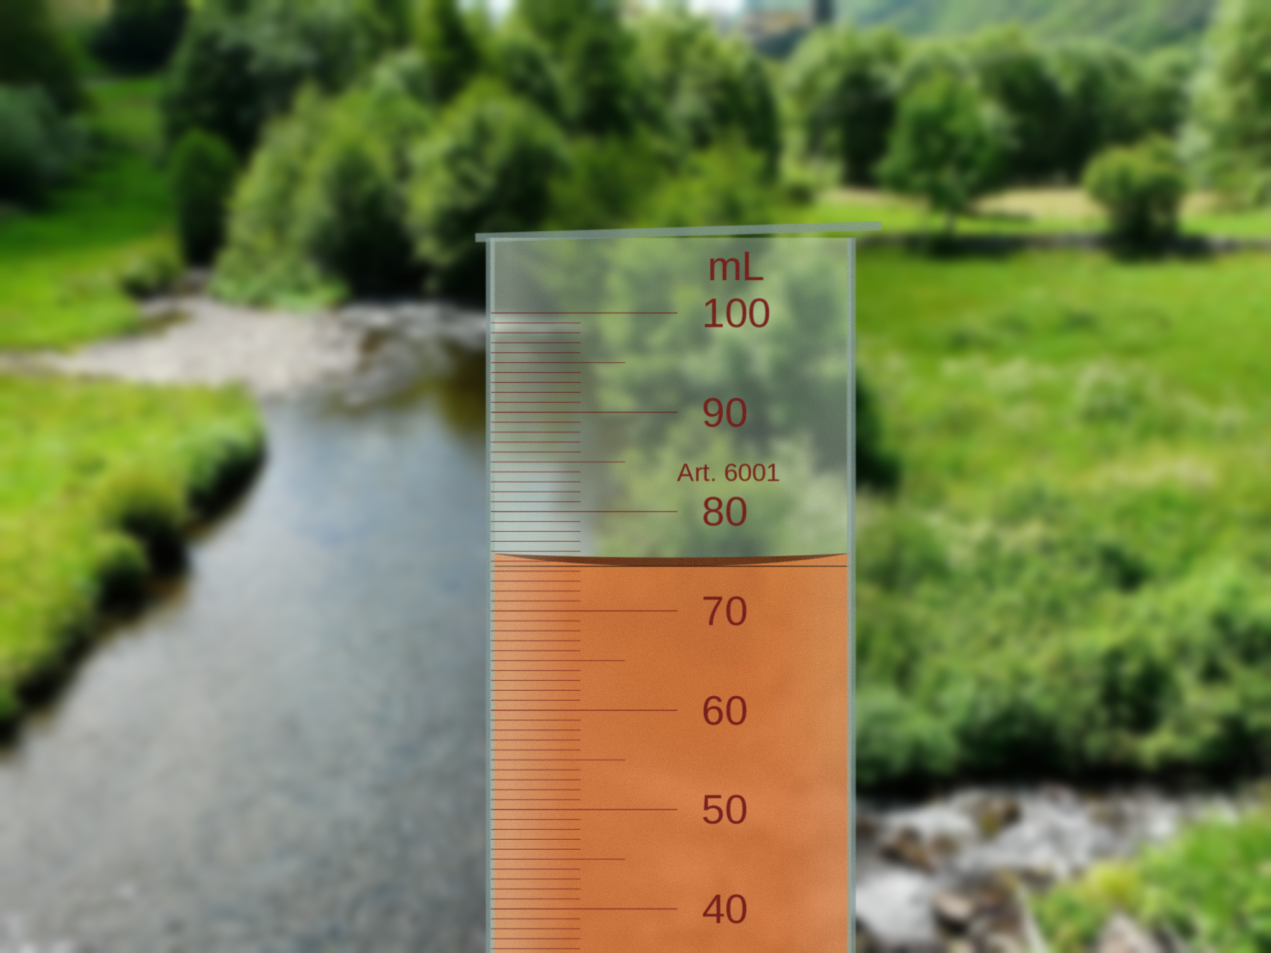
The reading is 74.5 mL
